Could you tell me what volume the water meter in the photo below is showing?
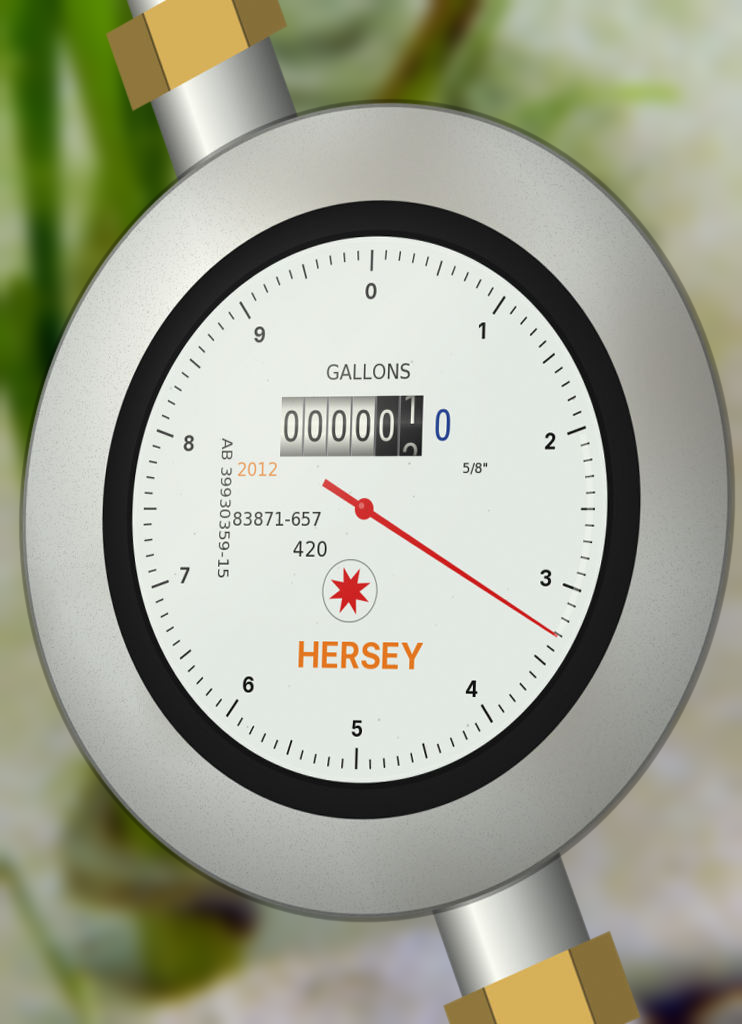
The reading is 13.3 gal
